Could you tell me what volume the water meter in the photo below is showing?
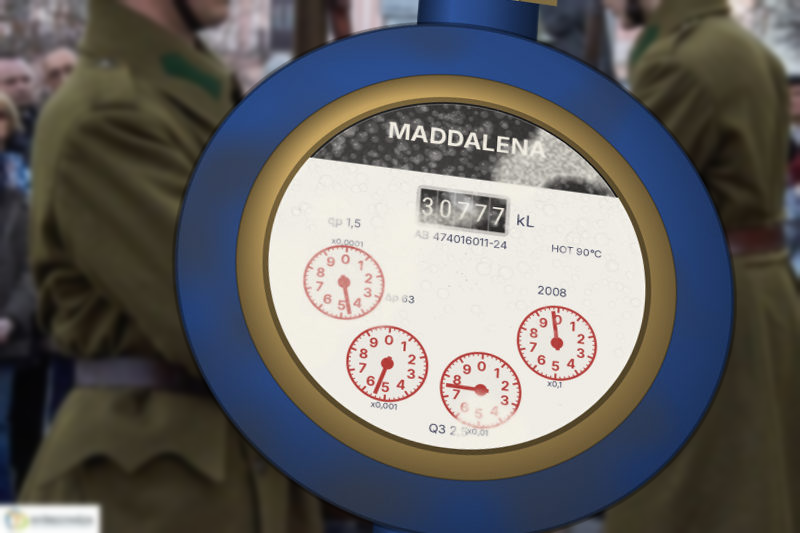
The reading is 30776.9754 kL
